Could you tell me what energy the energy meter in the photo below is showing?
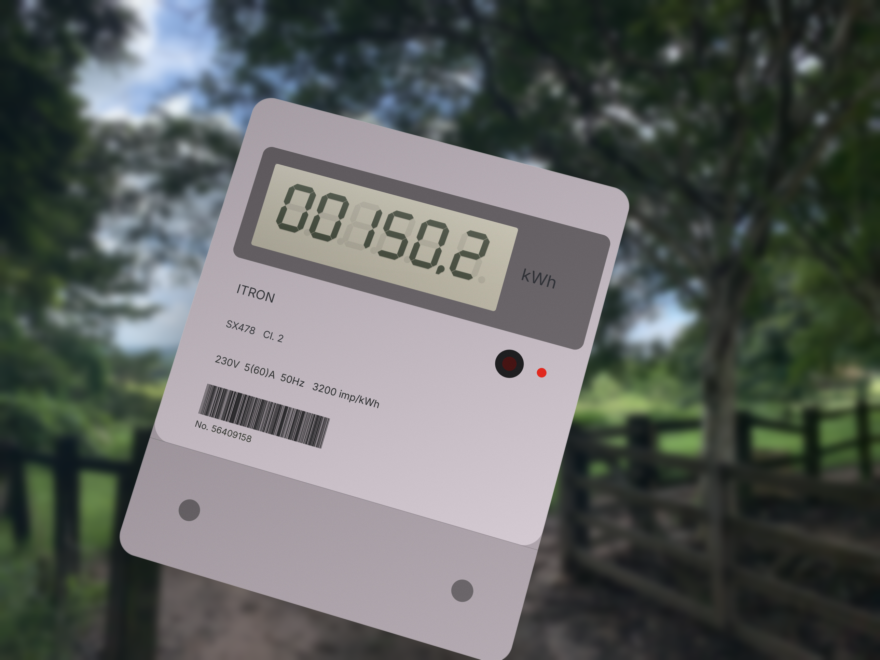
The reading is 150.2 kWh
